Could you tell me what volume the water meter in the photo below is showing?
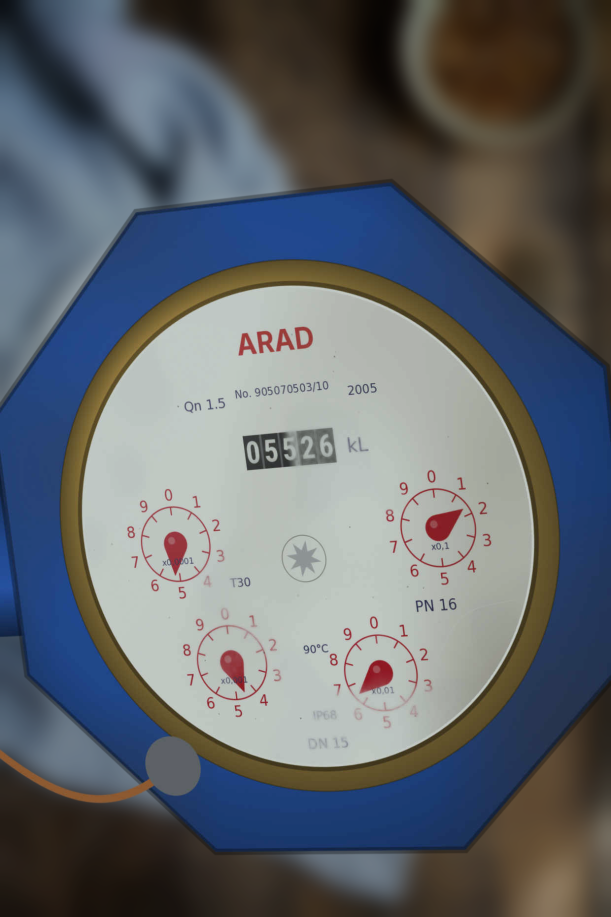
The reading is 5526.1645 kL
